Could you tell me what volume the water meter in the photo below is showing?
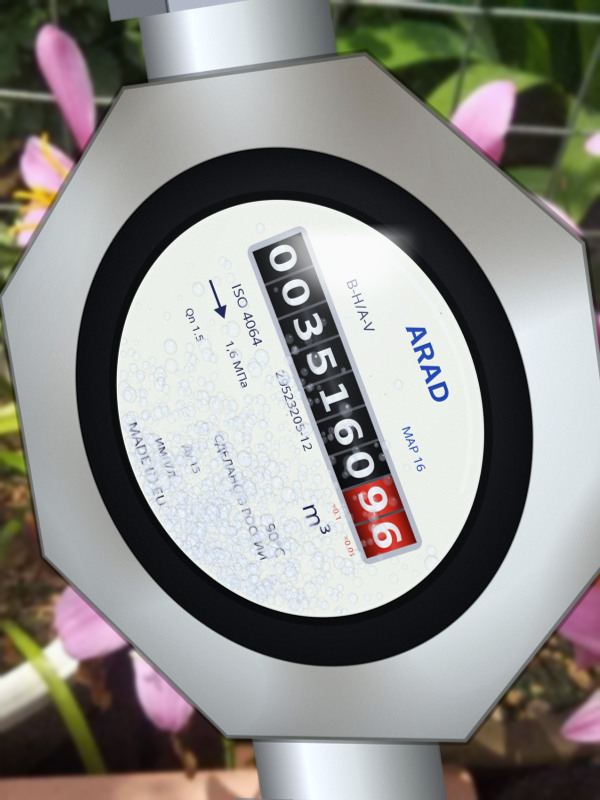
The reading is 35160.96 m³
